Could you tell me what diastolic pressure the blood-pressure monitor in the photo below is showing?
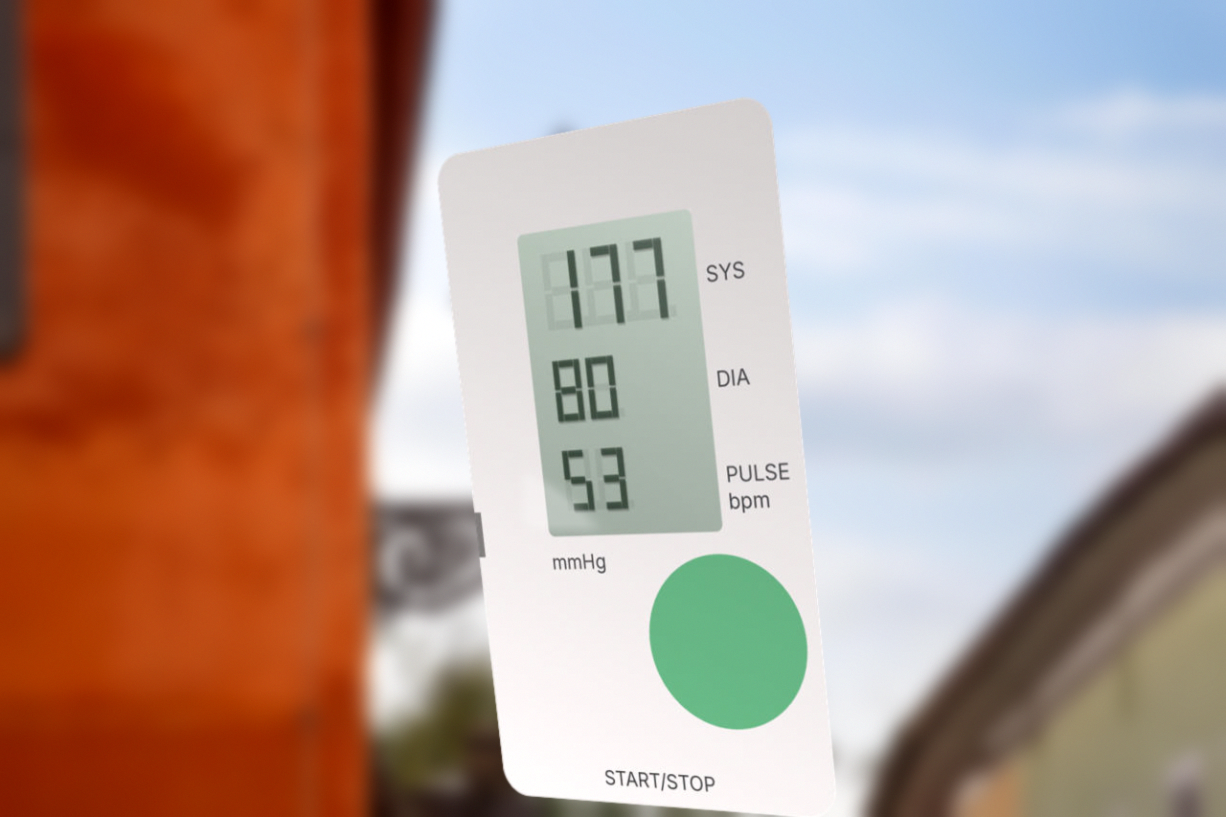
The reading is 80 mmHg
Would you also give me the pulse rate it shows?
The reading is 53 bpm
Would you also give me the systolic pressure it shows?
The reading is 177 mmHg
